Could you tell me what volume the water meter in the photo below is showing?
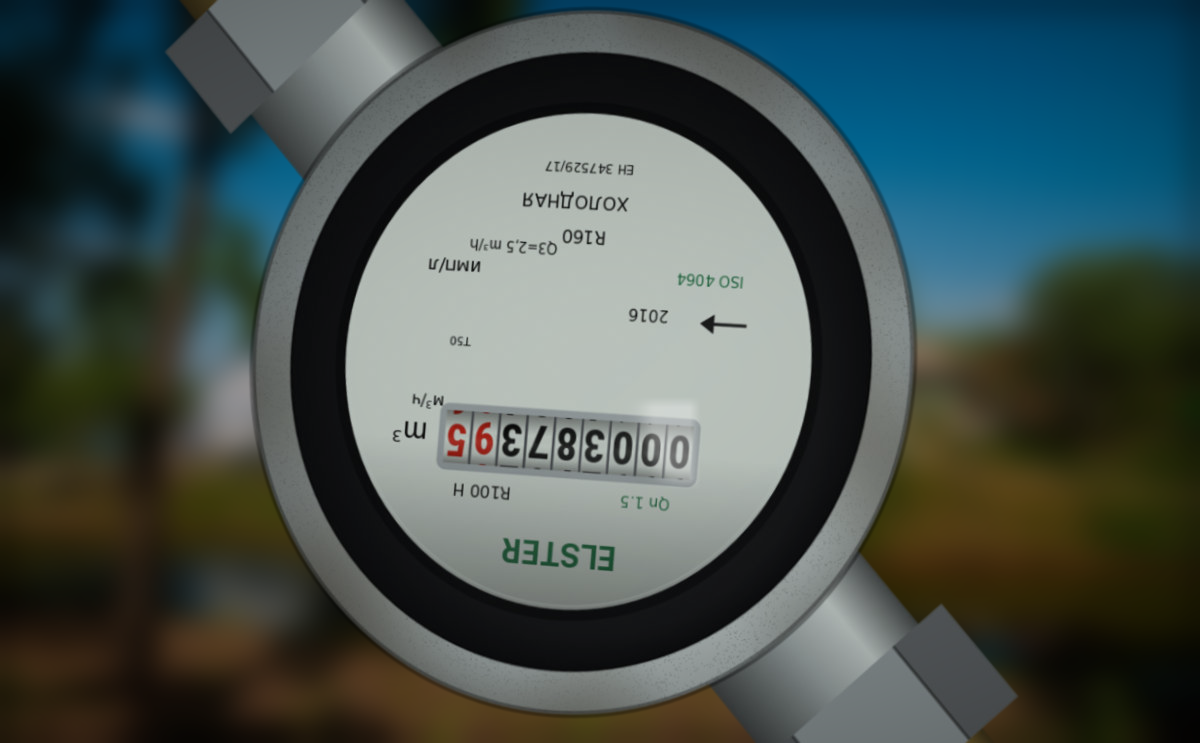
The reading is 3873.95 m³
